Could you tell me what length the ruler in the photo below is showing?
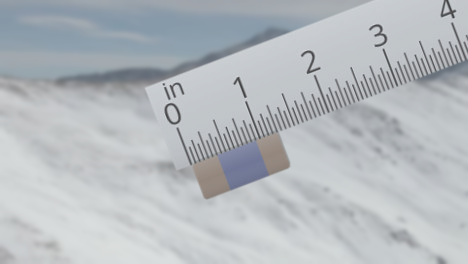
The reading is 1.25 in
